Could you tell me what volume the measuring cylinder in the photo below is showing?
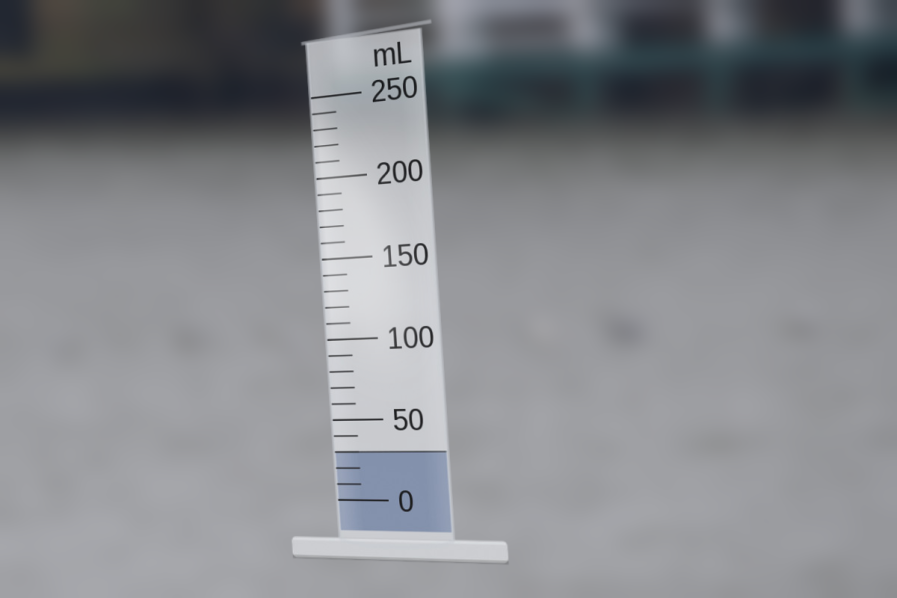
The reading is 30 mL
